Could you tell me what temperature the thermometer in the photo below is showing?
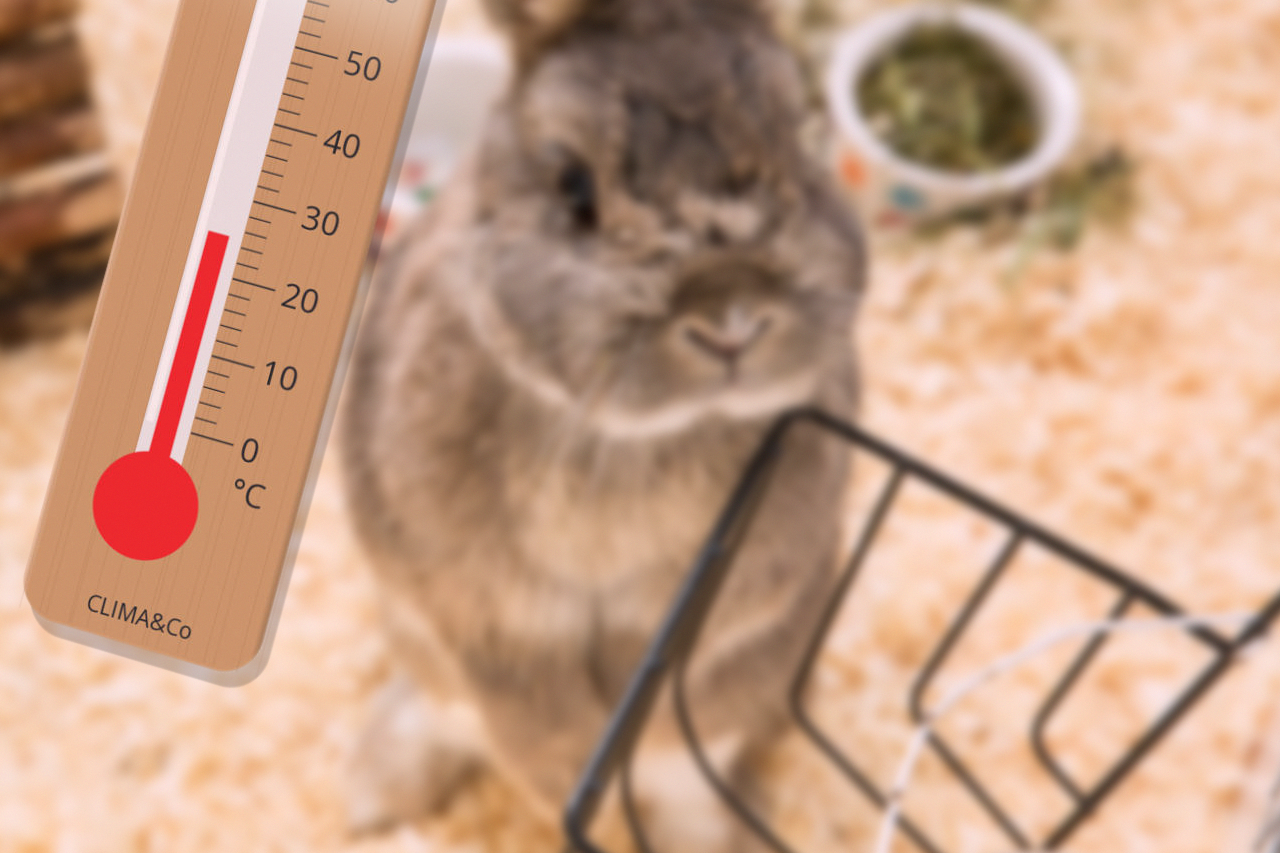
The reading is 25 °C
